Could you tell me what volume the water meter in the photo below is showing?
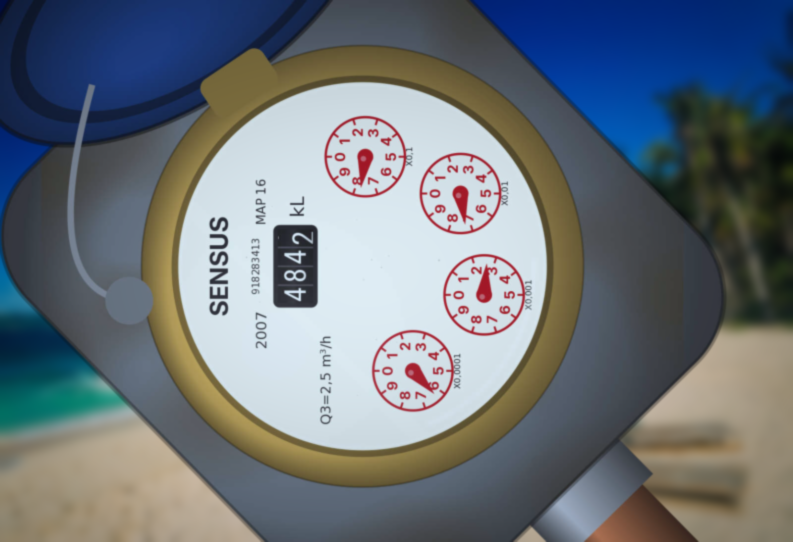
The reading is 4841.7726 kL
